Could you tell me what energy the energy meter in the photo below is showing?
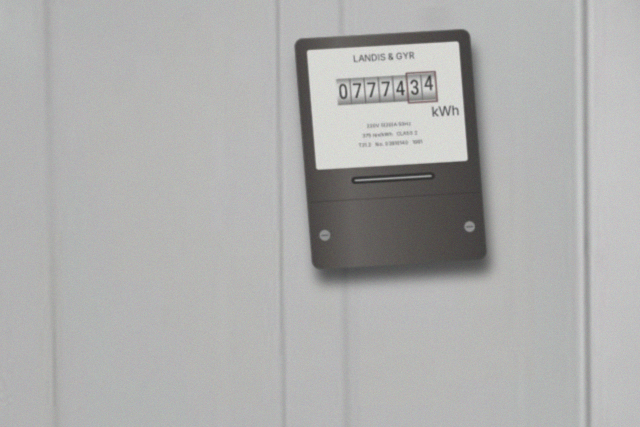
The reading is 7774.34 kWh
